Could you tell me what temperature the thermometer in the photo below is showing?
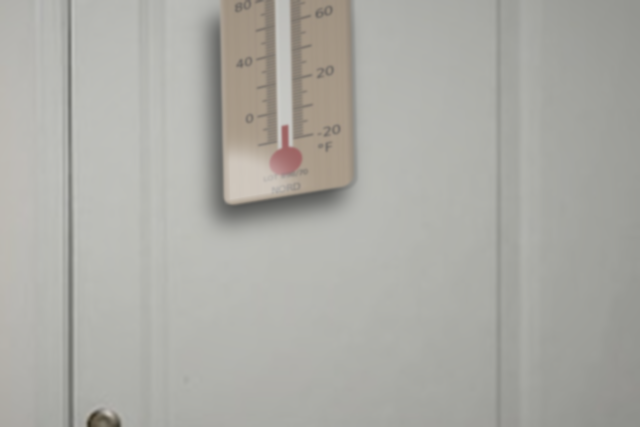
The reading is -10 °F
